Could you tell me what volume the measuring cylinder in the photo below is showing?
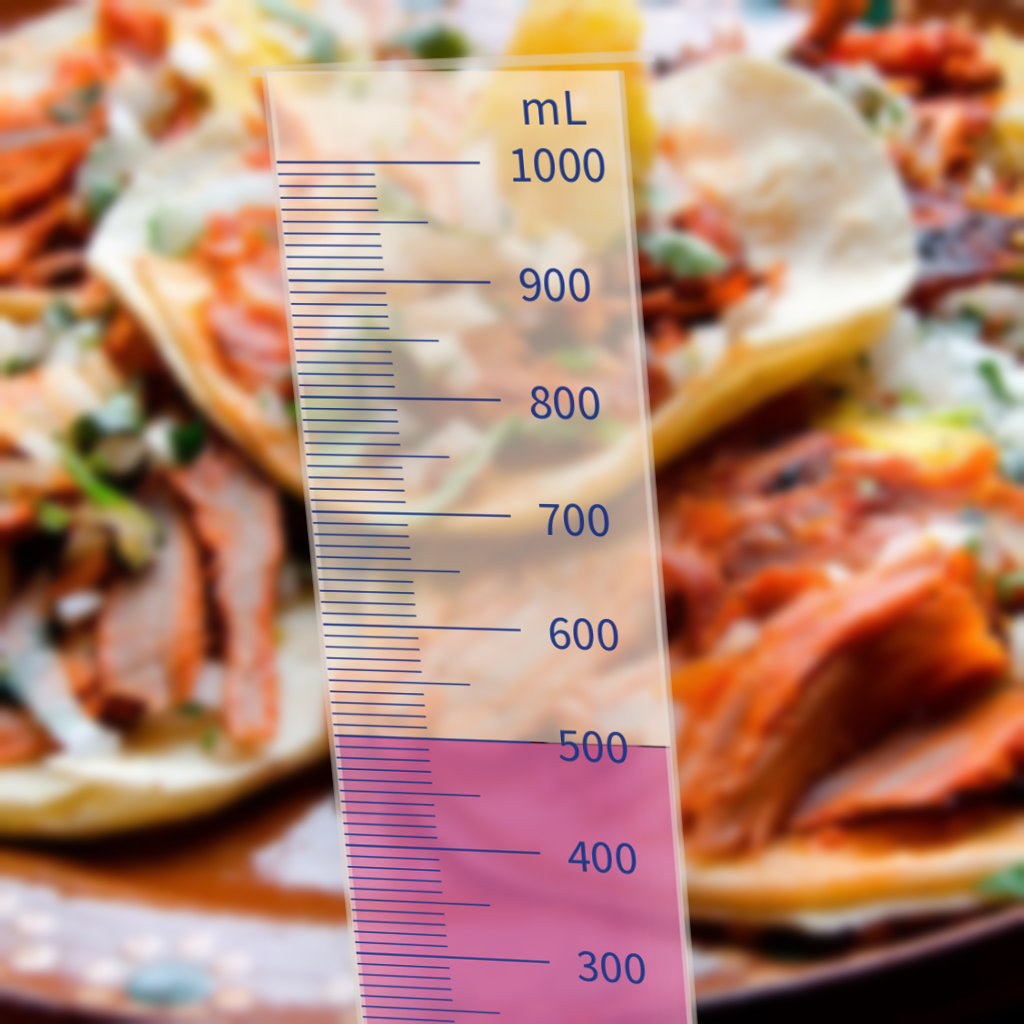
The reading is 500 mL
